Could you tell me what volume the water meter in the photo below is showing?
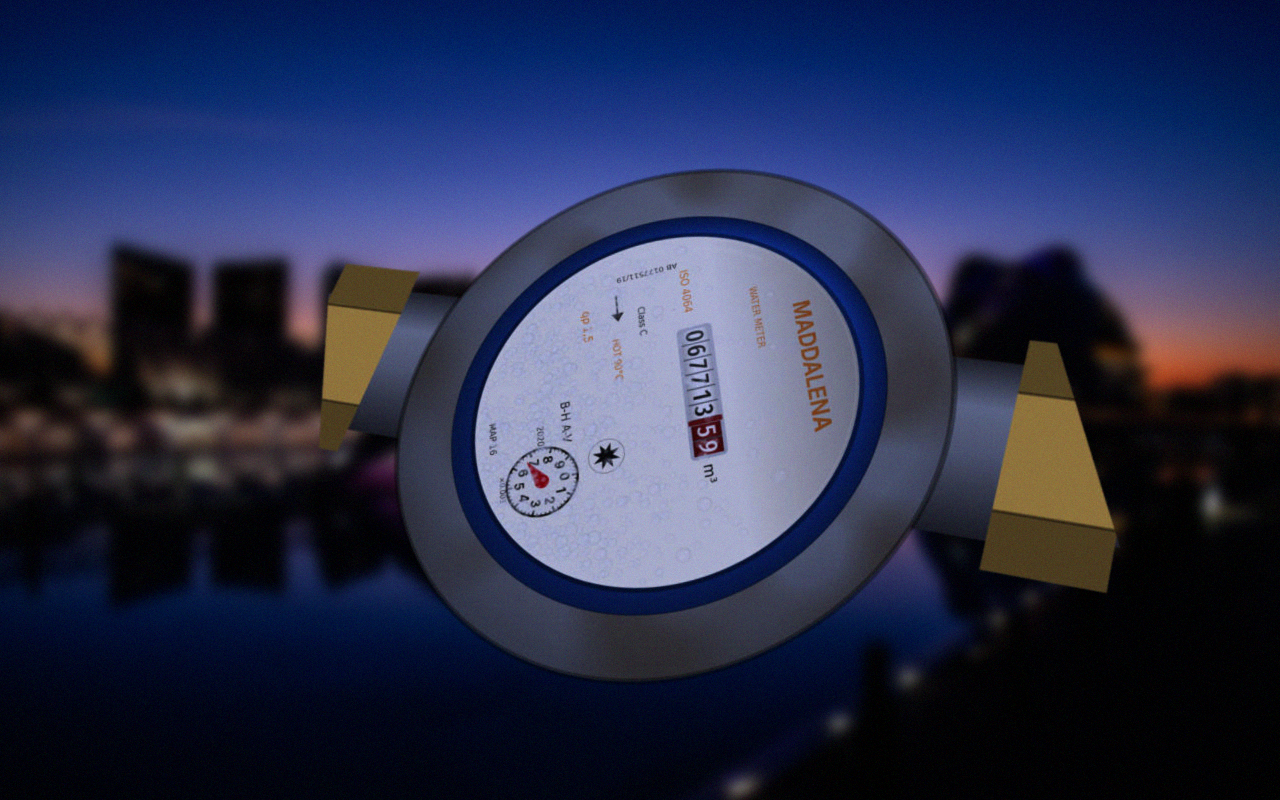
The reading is 67713.596 m³
